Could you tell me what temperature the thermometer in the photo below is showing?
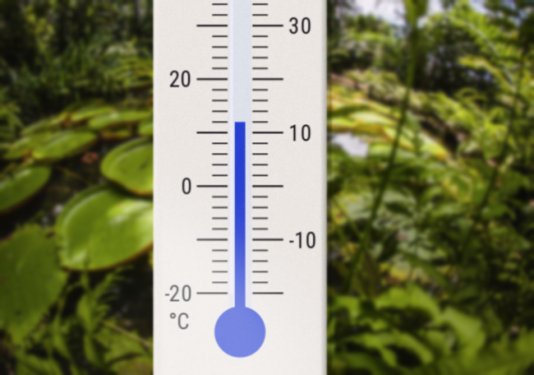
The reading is 12 °C
